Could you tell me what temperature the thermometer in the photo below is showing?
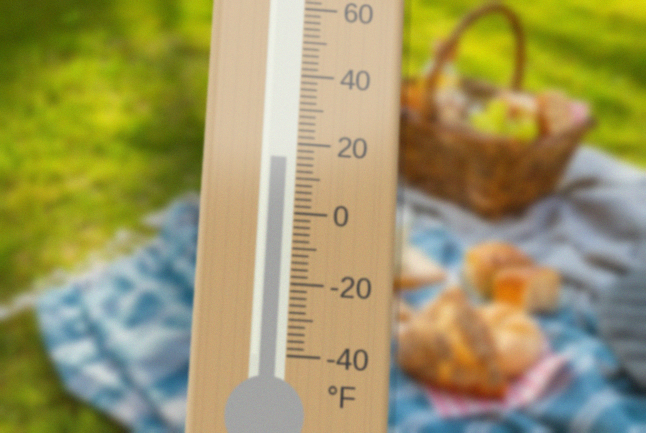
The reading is 16 °F
